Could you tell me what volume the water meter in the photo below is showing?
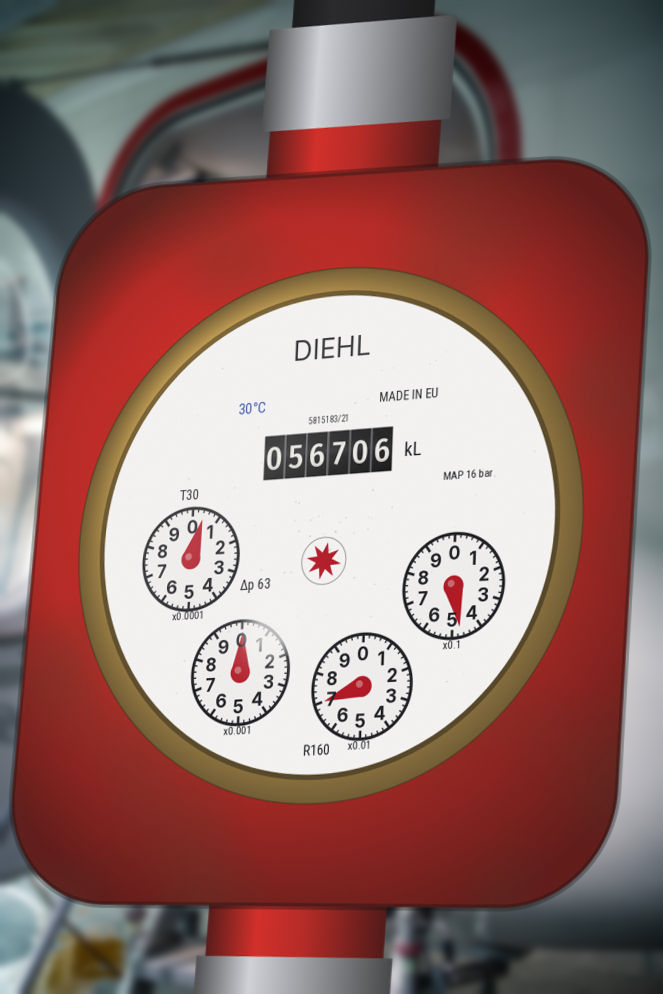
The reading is 56706.4700 kL
